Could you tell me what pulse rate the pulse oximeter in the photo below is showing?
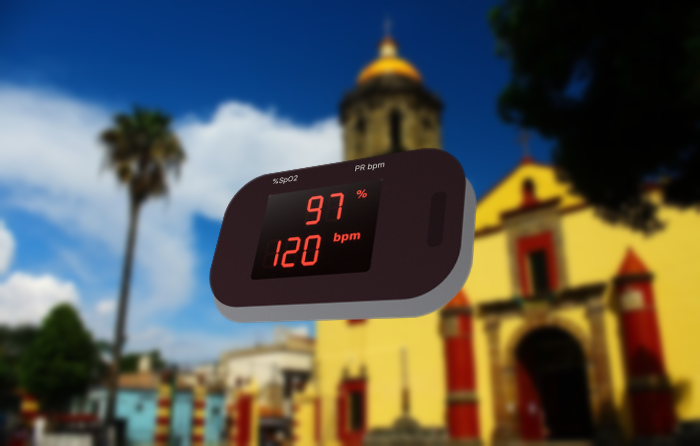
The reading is 120 bpm
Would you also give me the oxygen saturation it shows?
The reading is 97 %
